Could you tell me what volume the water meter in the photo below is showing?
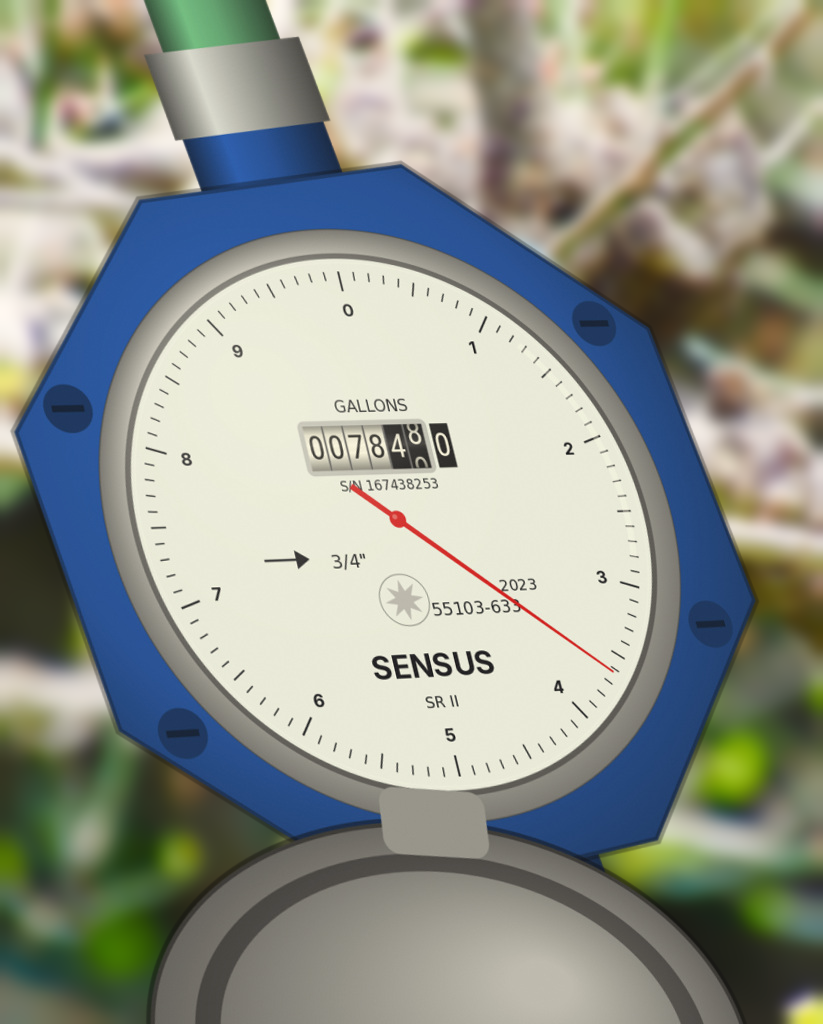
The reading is 78483.6 gal
